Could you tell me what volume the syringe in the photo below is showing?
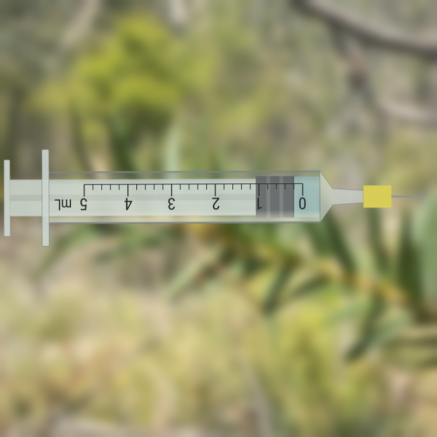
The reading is 0.2 mL
